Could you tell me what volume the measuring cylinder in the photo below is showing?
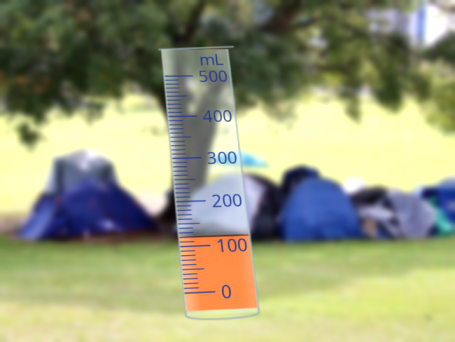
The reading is 120 mL
